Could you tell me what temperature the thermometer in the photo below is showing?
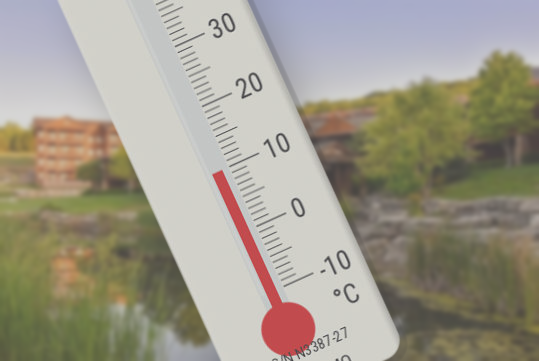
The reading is 10 °C
